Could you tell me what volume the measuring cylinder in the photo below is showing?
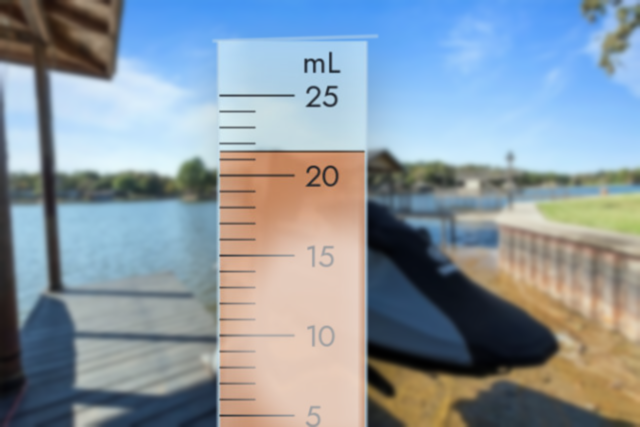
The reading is 21.5 mL
